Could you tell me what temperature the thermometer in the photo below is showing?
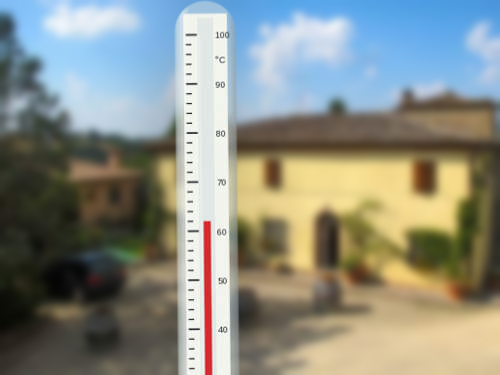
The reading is 62 °C
